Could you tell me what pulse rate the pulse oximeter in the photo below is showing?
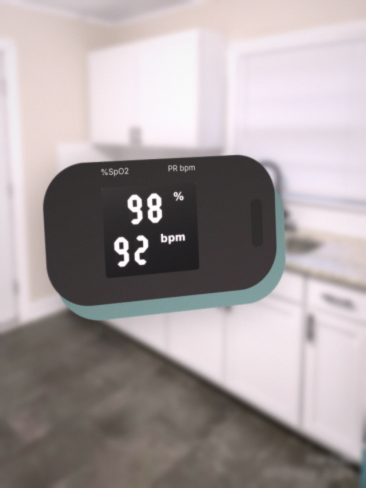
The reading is 92 bpm
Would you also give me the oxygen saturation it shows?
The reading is 98 %
